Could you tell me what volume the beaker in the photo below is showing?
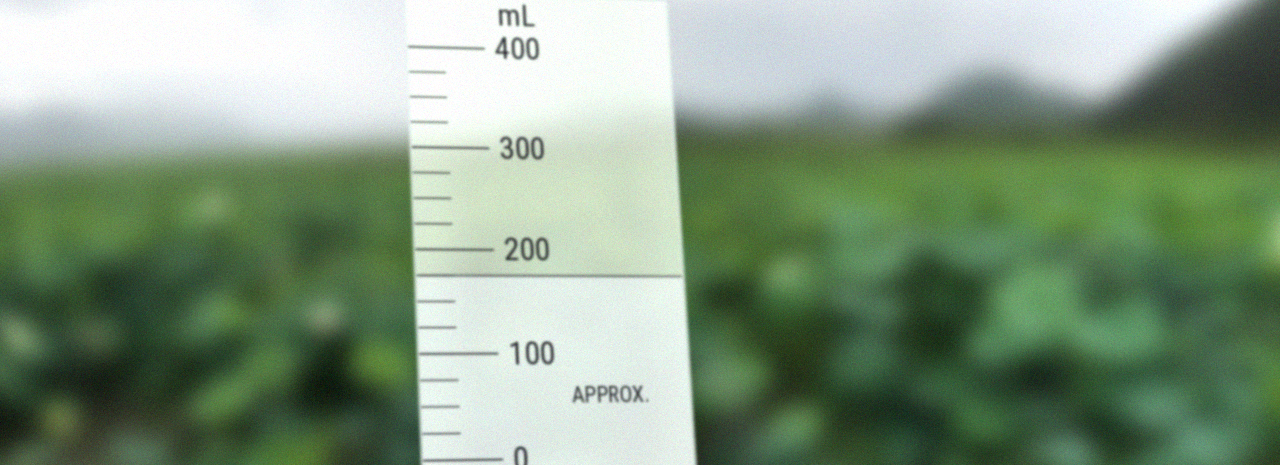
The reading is 175 mL
